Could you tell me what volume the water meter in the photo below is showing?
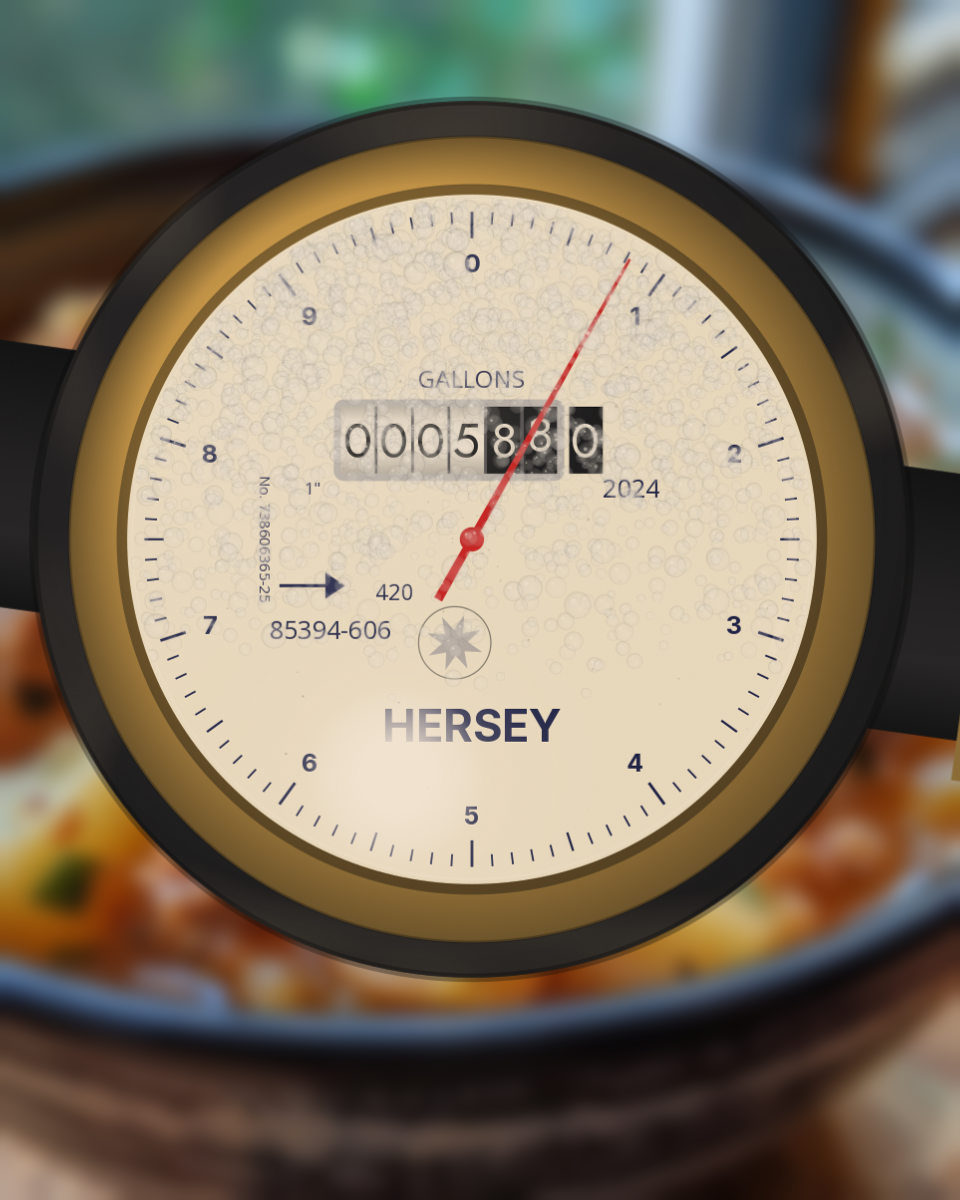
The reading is 5880.8 gal
